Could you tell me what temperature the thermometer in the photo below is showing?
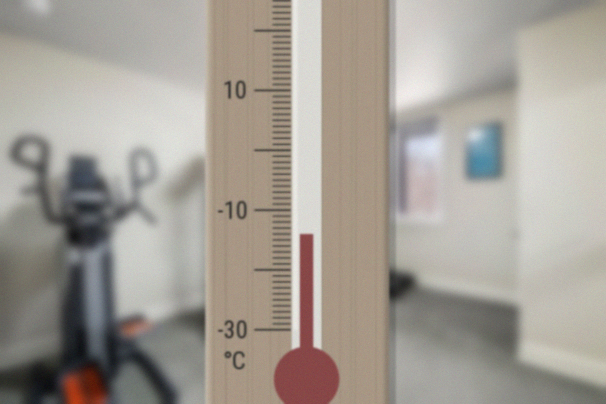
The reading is -14 °C
